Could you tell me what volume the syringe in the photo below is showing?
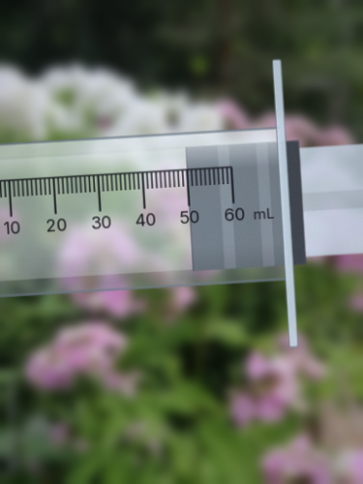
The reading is 50 mL
